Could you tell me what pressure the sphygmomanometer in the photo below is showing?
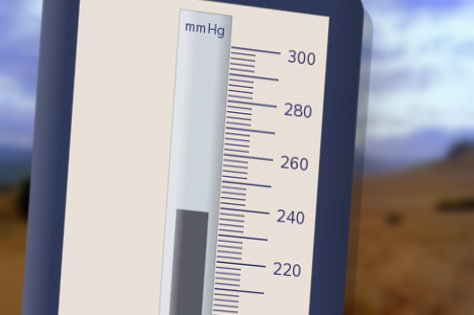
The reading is 238 mmHg
